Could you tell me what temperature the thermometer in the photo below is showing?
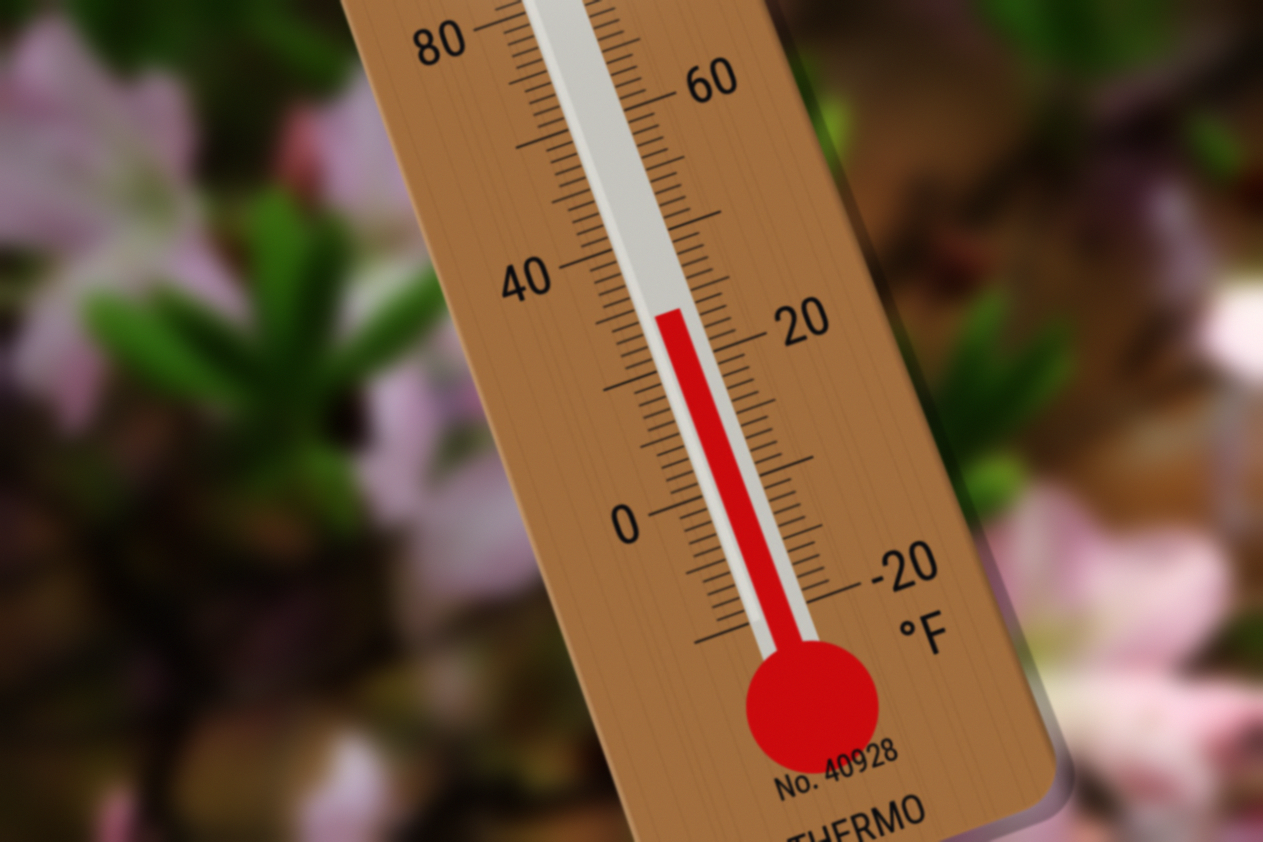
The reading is 28 °F
